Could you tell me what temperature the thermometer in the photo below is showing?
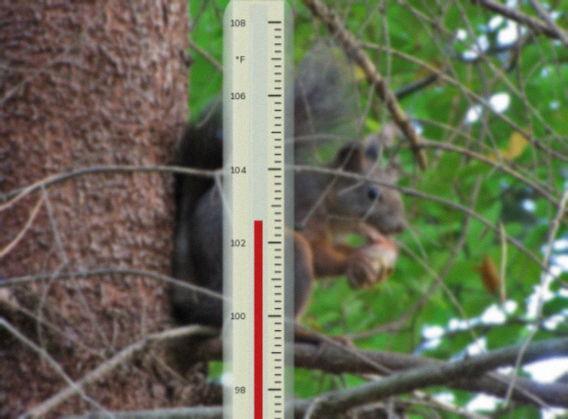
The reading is 102.6 °F
